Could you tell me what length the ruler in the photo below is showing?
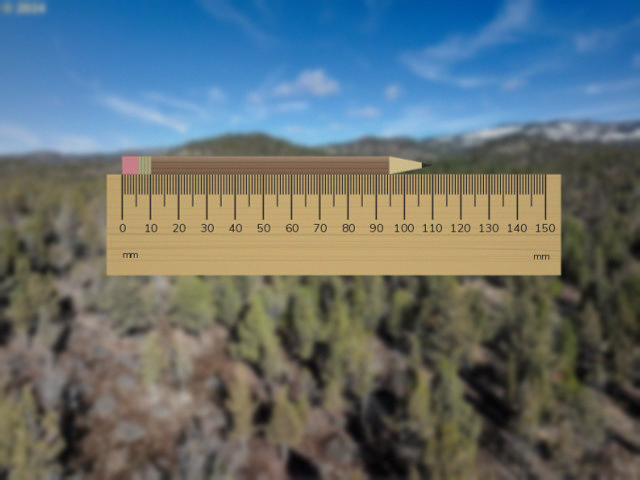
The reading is 110 mm
